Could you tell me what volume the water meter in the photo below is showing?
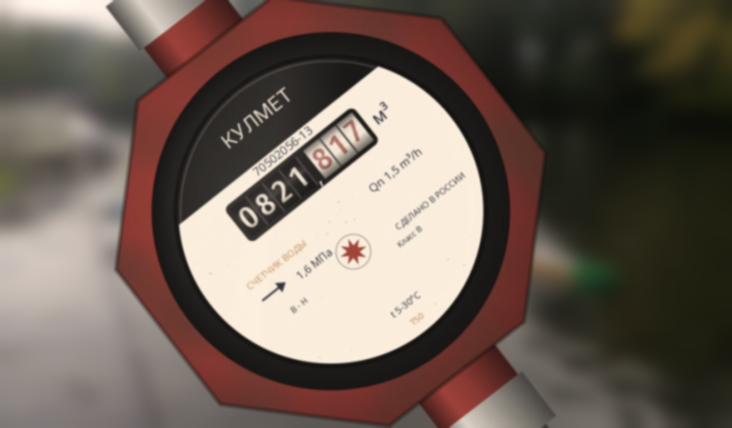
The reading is 821.817 m³
